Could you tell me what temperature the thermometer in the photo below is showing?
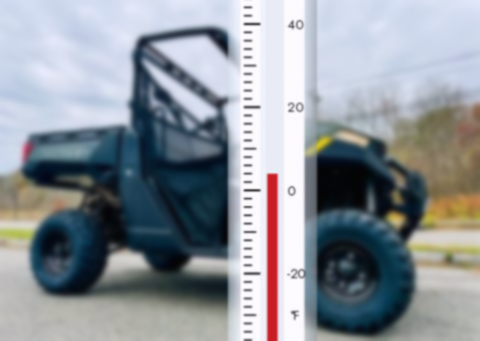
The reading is 4 °F
